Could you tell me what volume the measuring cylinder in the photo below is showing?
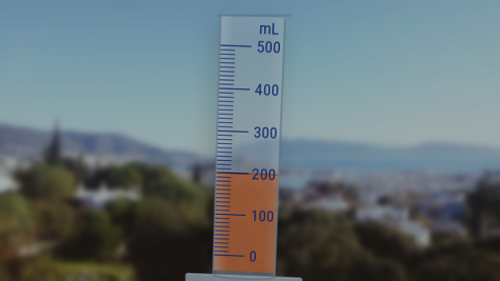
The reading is 200 mL
